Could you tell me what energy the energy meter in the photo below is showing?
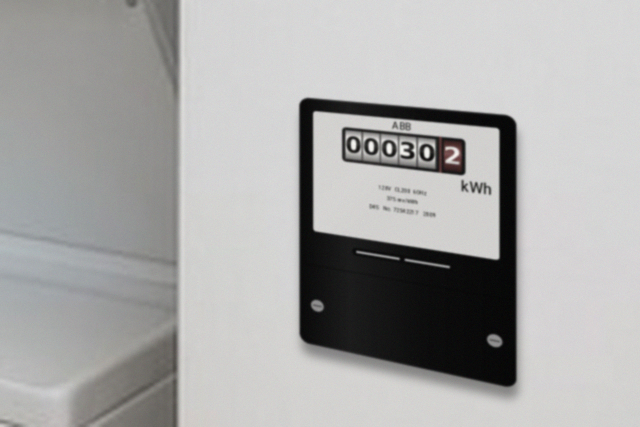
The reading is 30.2 kWh
